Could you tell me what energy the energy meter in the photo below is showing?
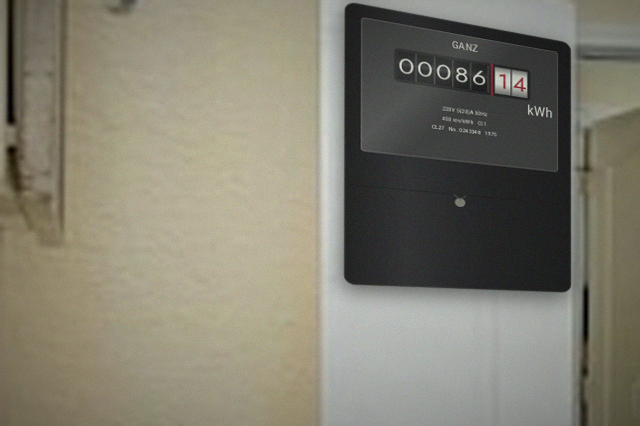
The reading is 86.14 kWh
